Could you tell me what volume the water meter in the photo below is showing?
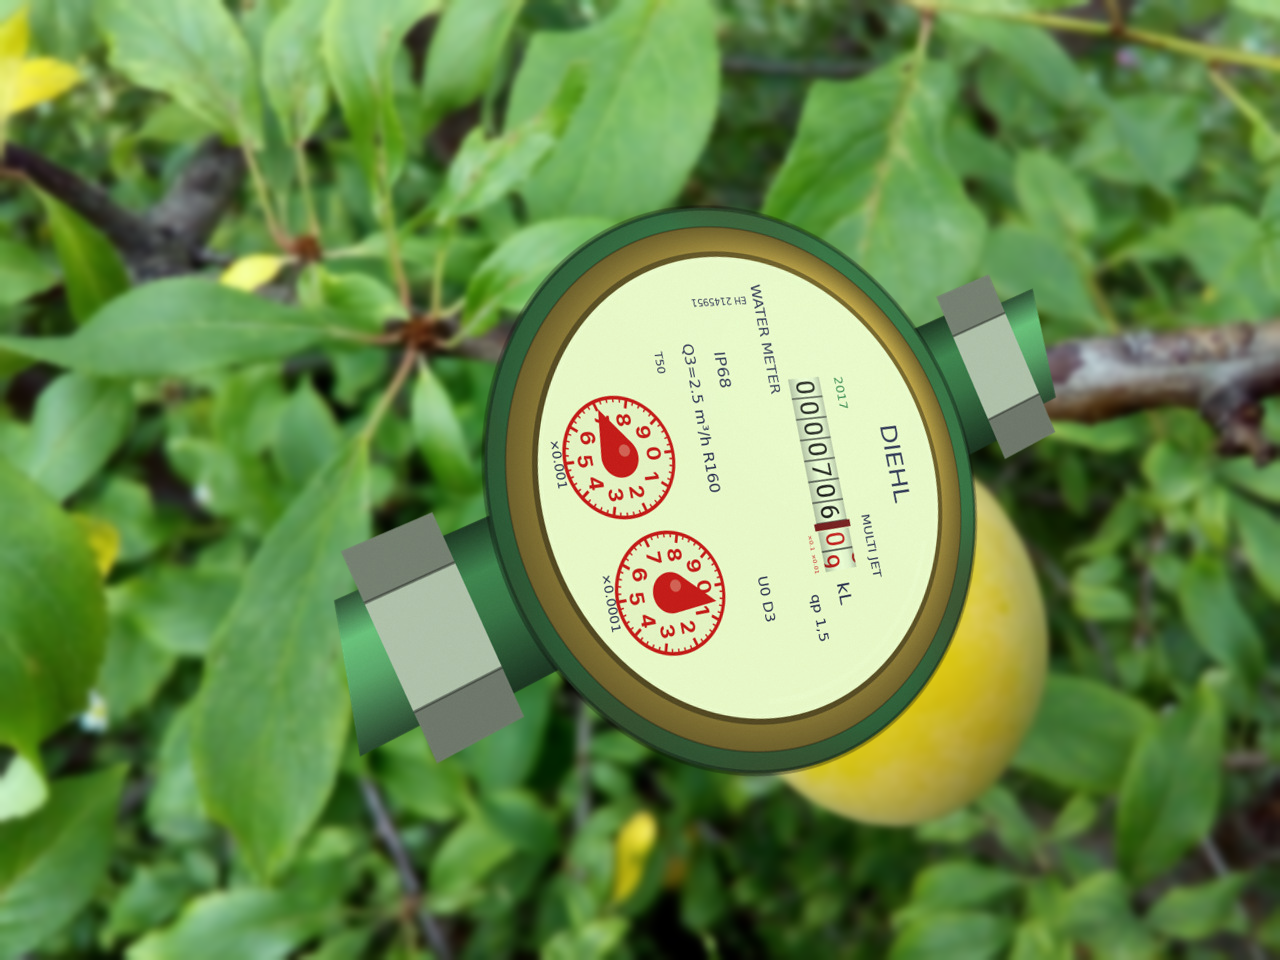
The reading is 706.0870 kL
